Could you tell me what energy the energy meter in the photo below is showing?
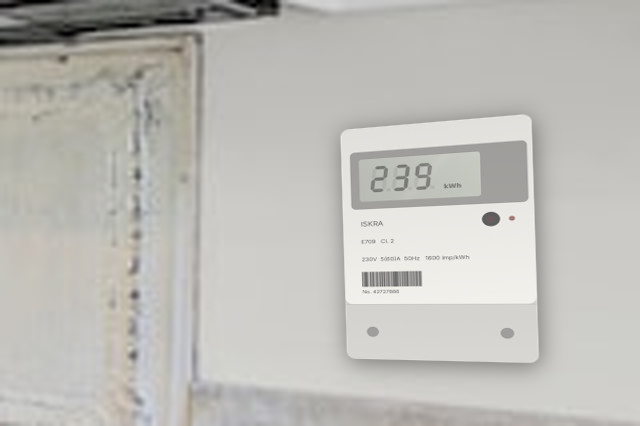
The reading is 239 kWh
